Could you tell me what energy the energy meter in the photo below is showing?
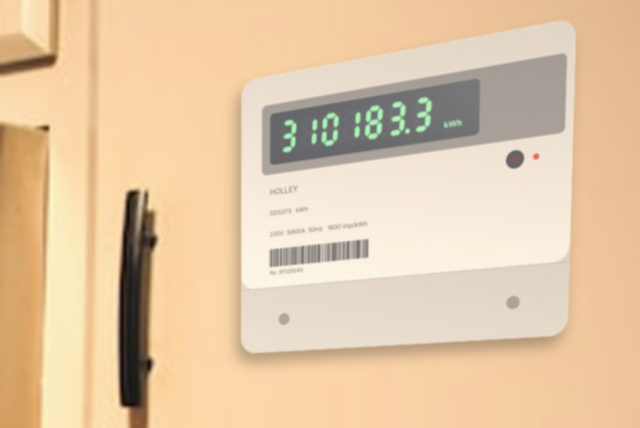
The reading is 310183.3 kWh
